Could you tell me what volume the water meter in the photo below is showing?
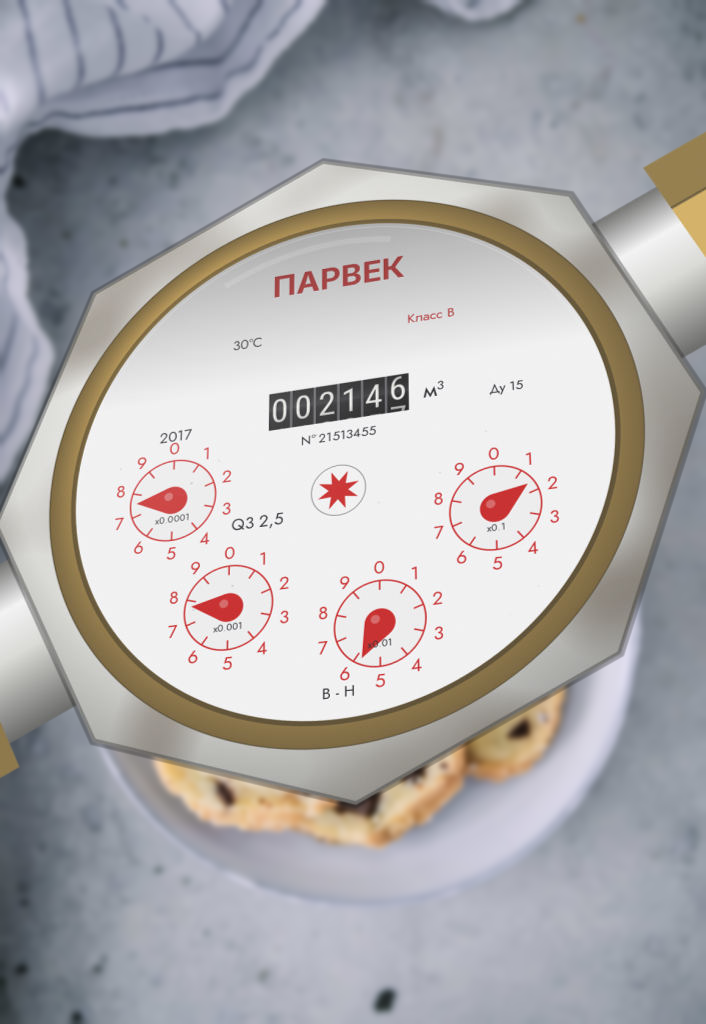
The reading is 2146.1577 m³
